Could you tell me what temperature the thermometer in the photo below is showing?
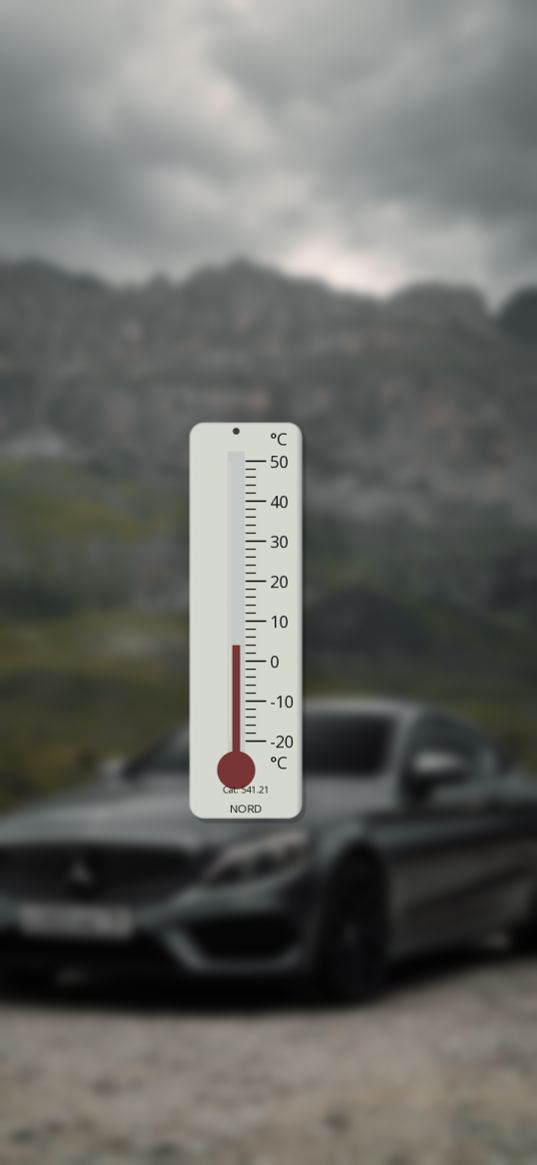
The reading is 4 °C
